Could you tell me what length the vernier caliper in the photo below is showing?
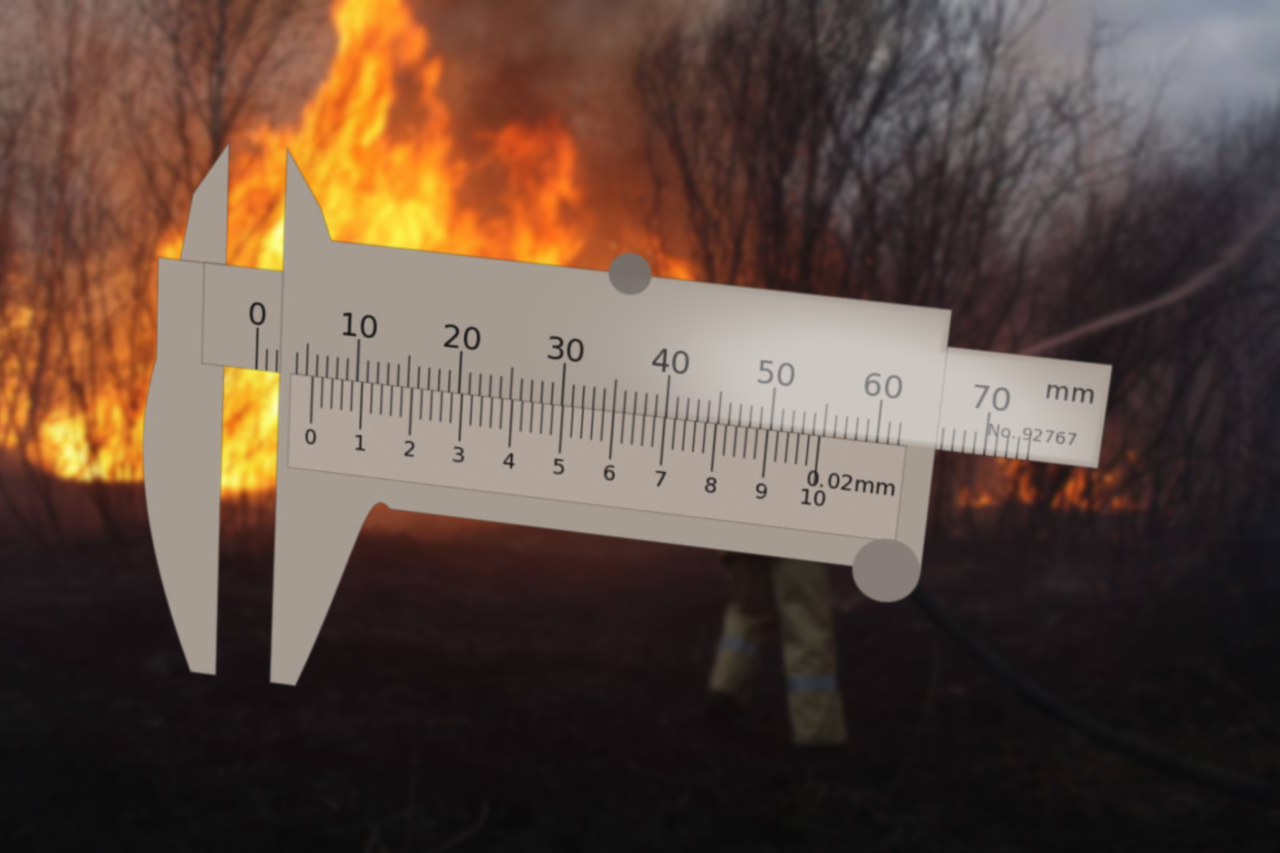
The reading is 5.6 mm
